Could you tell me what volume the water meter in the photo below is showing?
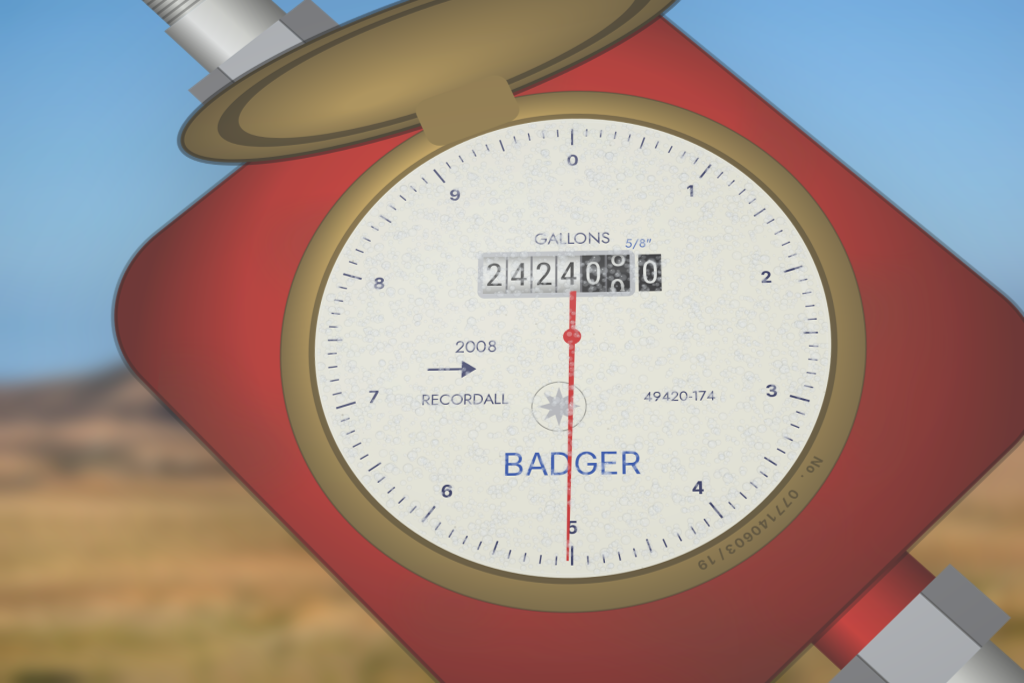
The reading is 2424085.0 gal
